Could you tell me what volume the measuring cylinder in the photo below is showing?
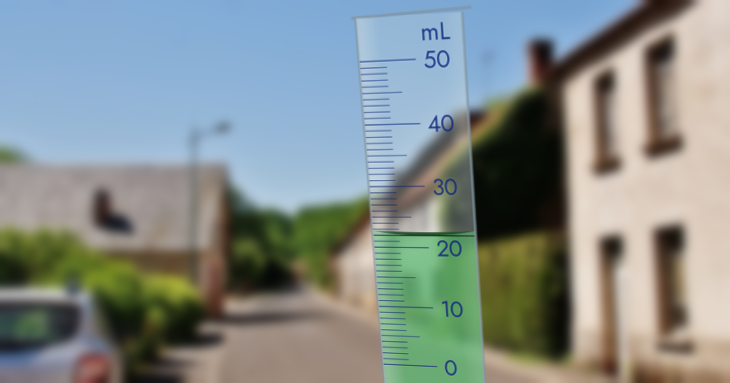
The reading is 22 mL
